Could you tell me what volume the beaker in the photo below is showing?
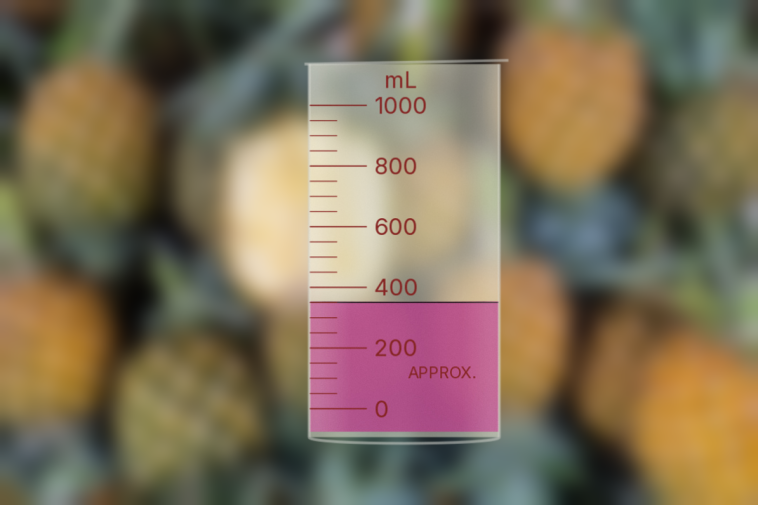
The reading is 350 mL
